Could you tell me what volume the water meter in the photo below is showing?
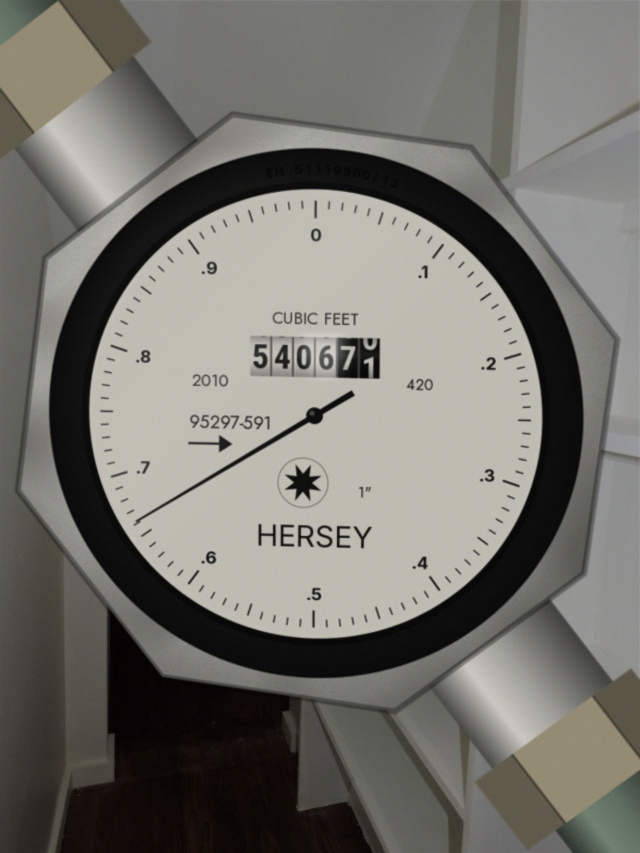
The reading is 540670.66 ft³
